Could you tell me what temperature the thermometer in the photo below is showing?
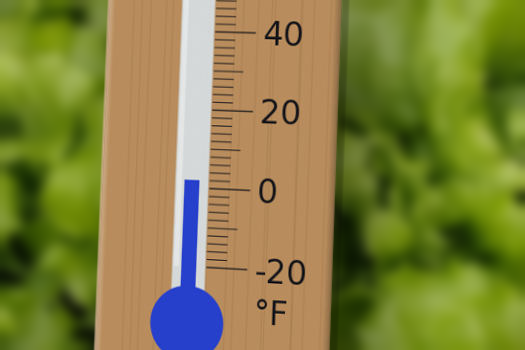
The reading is 2 °F
